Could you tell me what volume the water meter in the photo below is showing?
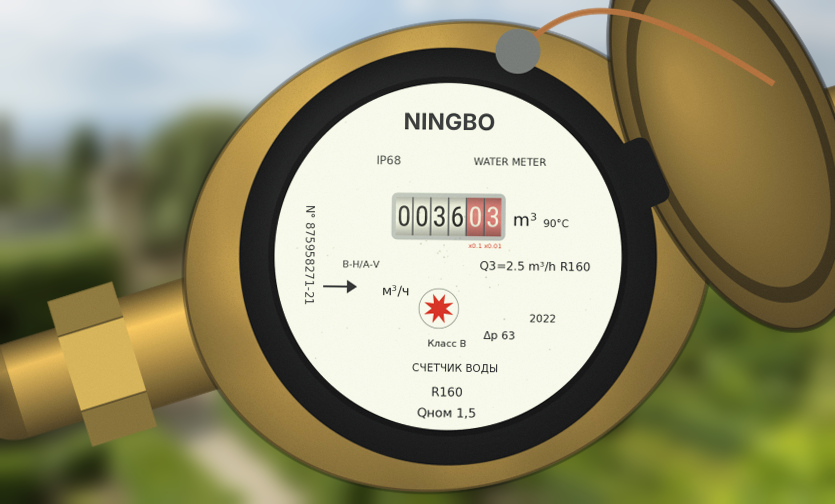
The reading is 36.03 m³
